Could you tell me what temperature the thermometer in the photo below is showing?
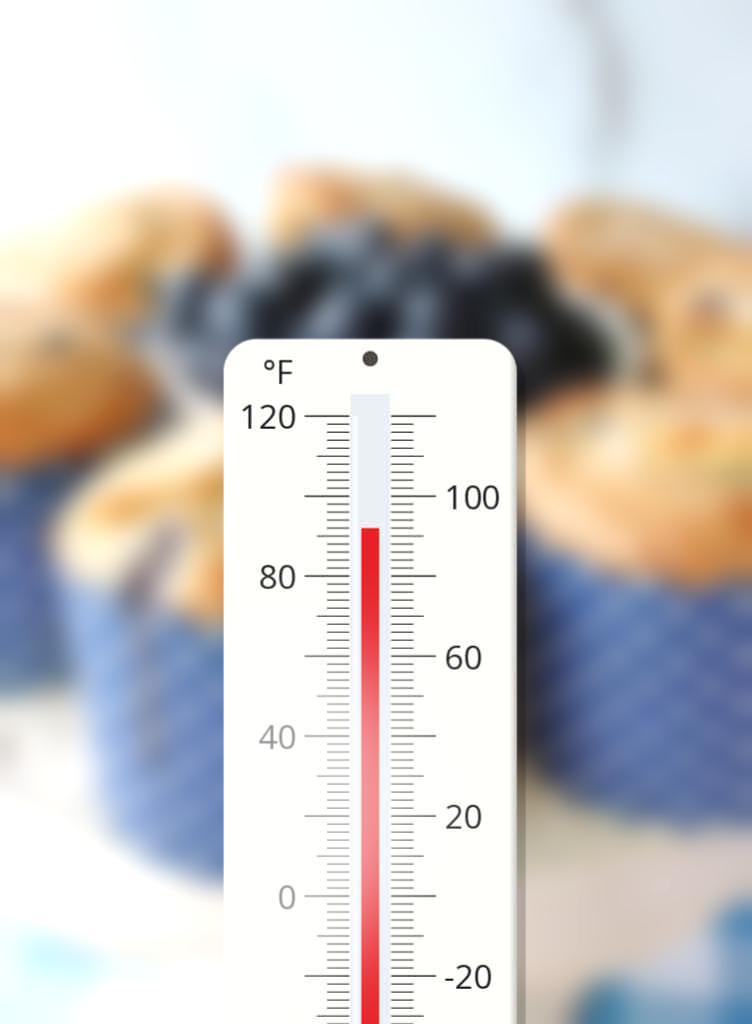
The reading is 92 °F
